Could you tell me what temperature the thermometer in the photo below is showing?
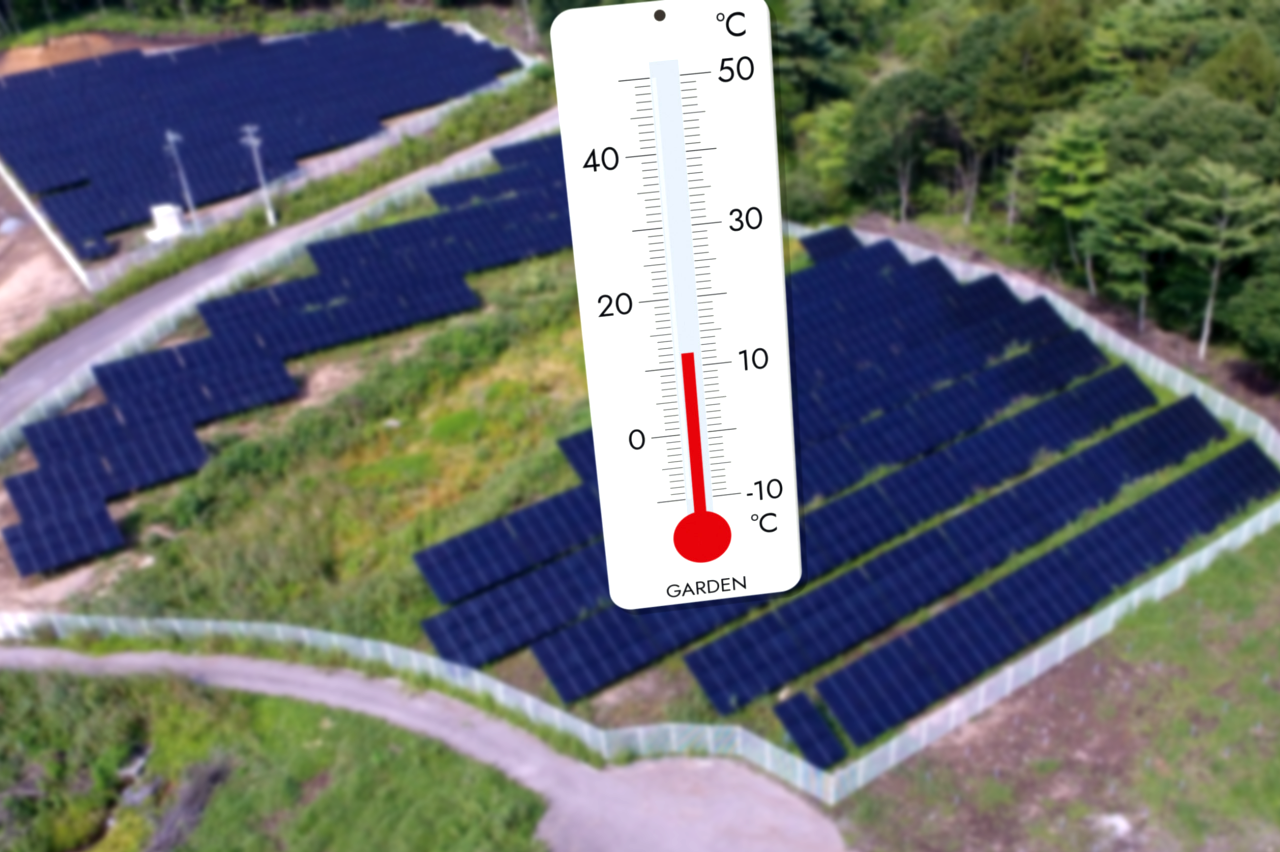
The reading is 12 °C
